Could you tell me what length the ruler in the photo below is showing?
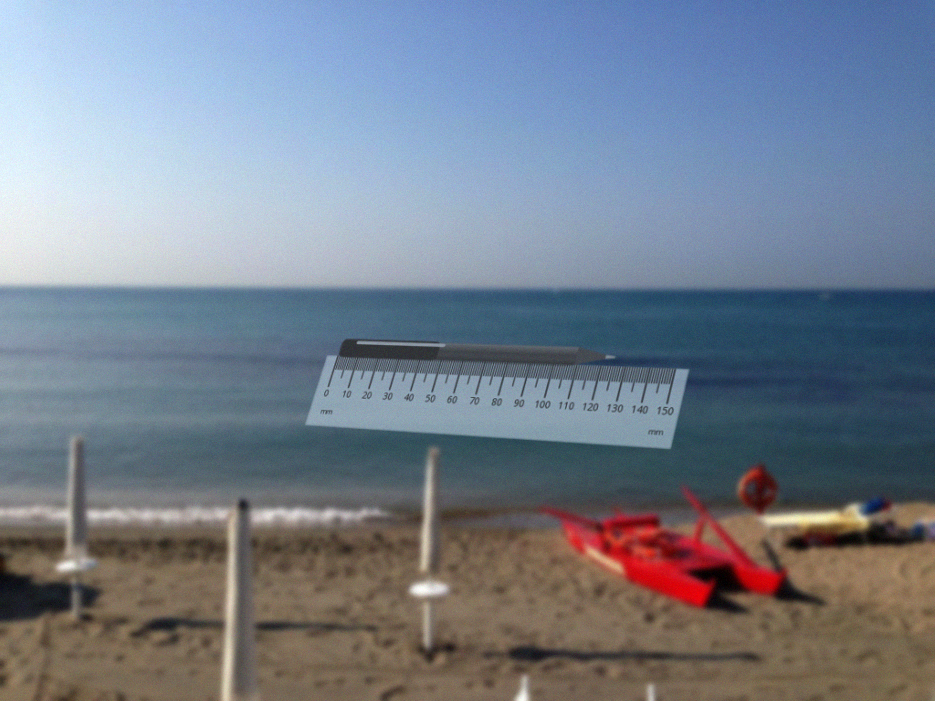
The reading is 125 mm
